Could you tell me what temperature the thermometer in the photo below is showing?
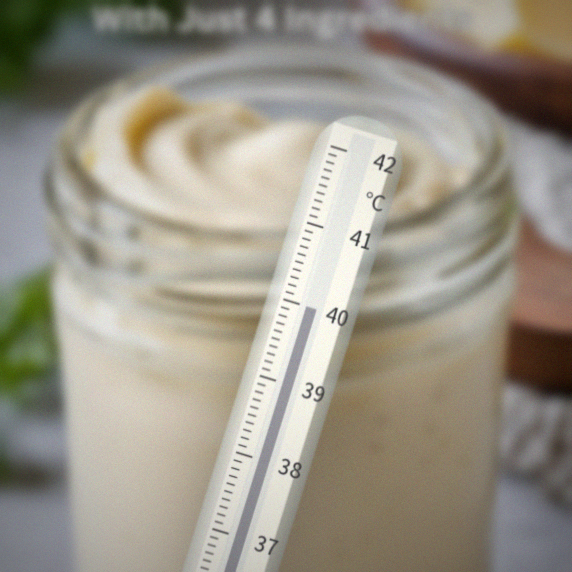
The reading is 40 °C
